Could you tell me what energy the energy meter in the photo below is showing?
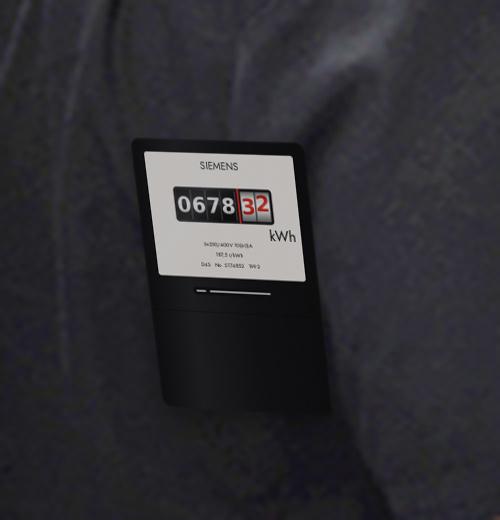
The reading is 678.32 kWh
